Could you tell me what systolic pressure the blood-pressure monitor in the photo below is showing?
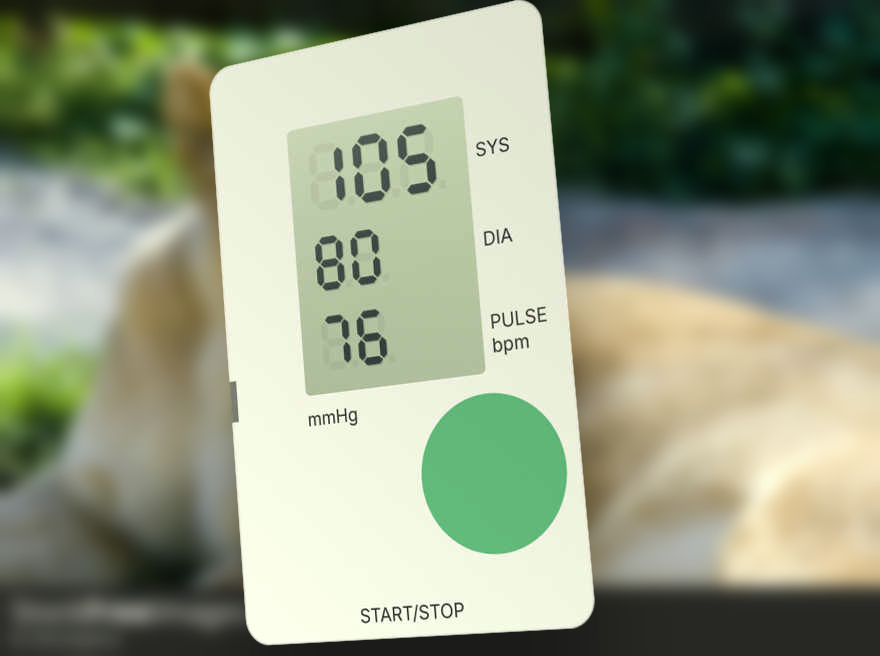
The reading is 105 mmHg
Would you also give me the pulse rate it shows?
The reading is 76 bpm
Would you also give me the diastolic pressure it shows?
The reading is 80 mmHg
